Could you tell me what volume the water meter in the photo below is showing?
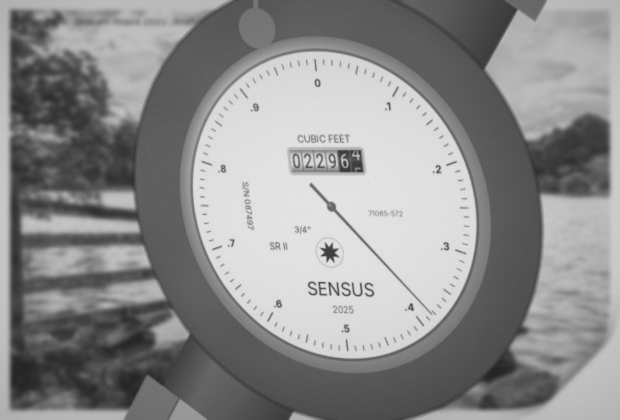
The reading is 22964.38 ft³
